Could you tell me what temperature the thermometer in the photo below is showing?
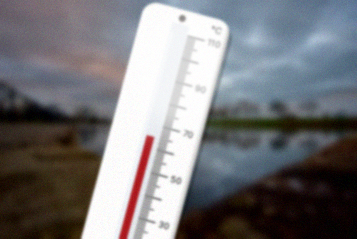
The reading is 65 °C
